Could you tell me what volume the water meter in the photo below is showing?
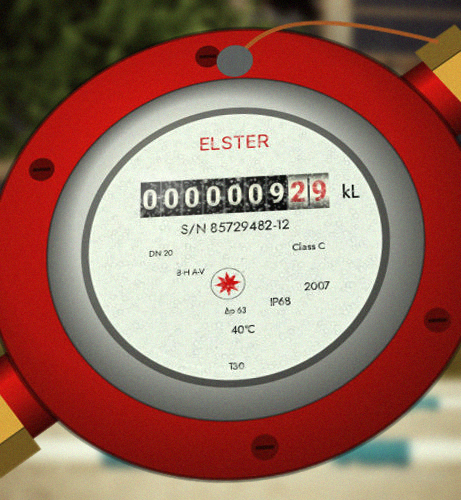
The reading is 9.29 kL
